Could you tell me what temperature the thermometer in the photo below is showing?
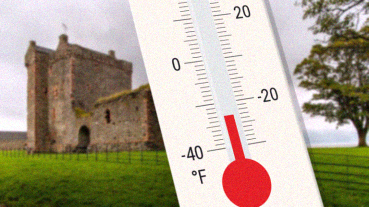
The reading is -26 °F
